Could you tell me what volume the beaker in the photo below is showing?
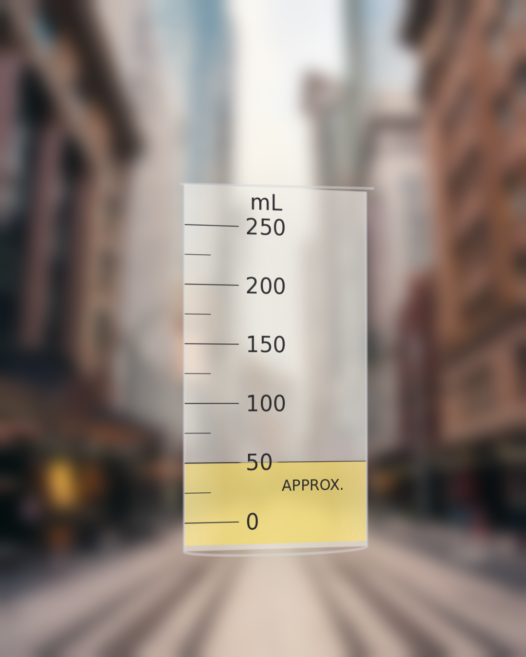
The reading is 50 mL
